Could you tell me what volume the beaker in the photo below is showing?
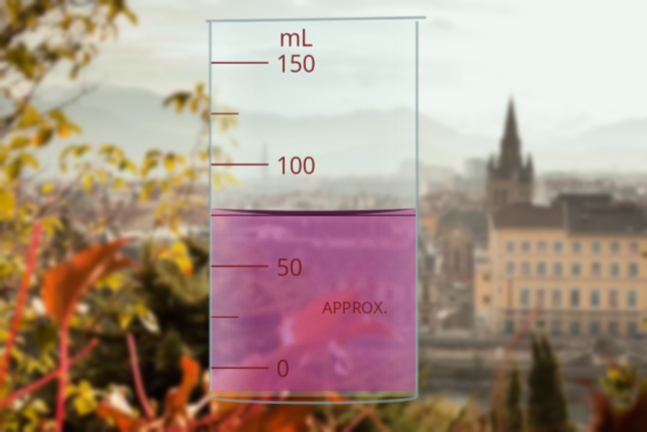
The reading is 75 mL
